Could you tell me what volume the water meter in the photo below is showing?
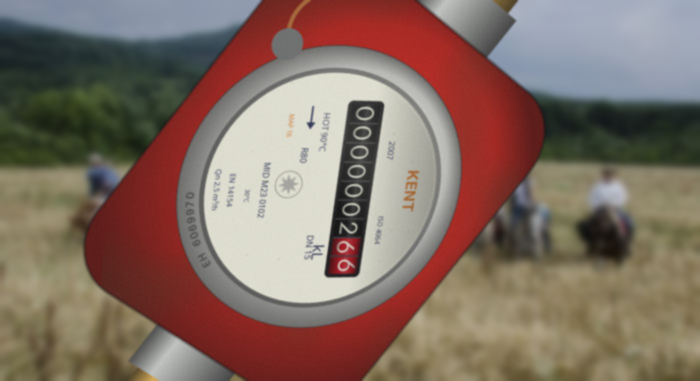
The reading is 2.66 kL
